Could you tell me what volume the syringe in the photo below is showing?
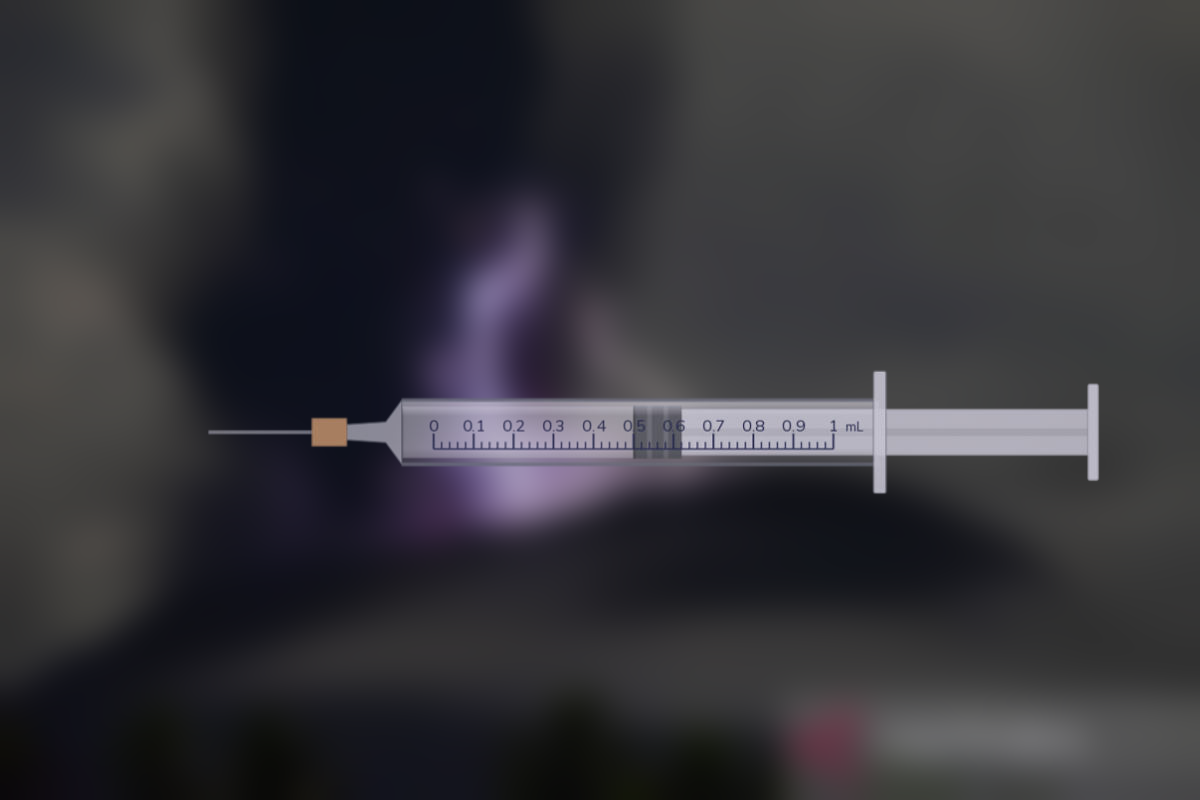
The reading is 0.5 mL
